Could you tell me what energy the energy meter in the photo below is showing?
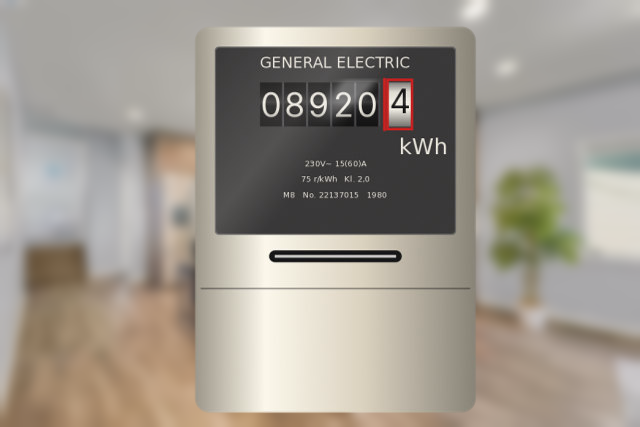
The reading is 8920.4 kWh
